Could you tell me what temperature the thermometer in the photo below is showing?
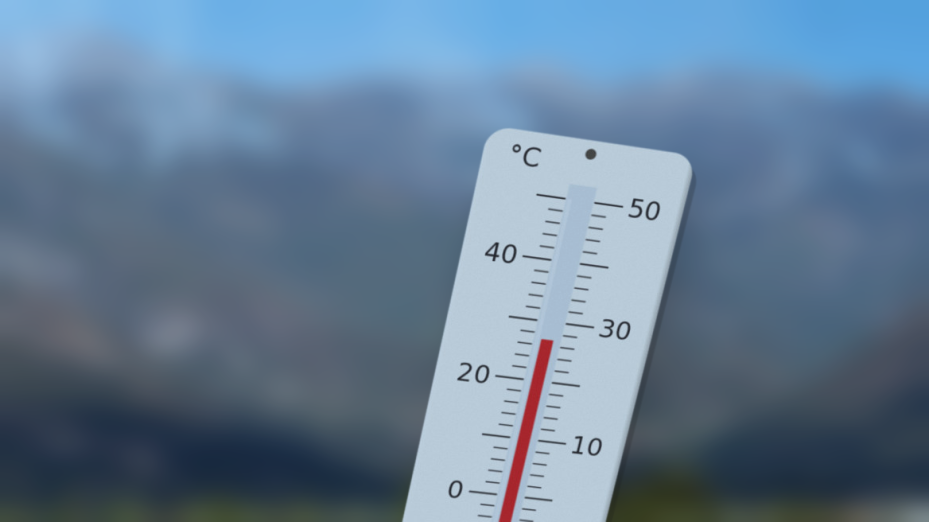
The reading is 27 °C
